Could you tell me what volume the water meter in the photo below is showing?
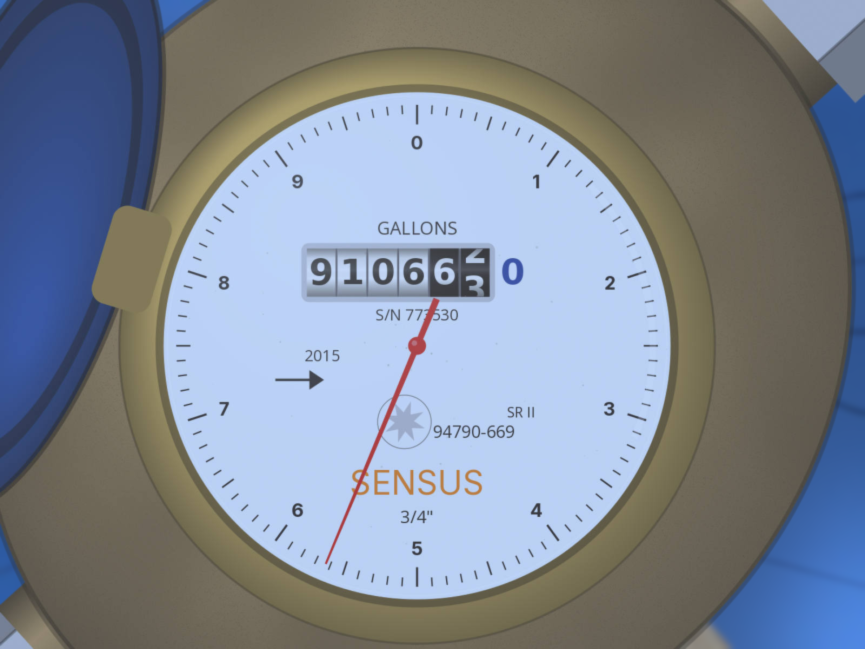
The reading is 9106625.6 gal
